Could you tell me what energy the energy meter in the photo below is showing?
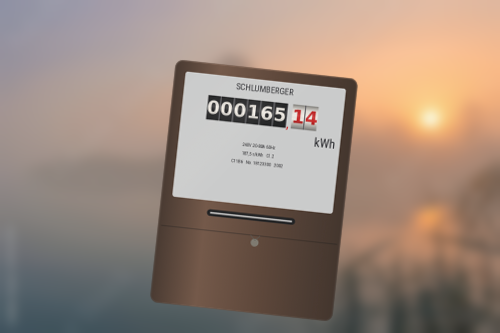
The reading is 165.14 kWh
